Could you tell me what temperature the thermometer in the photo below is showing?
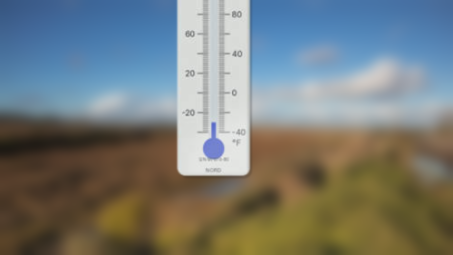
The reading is -30 °F
